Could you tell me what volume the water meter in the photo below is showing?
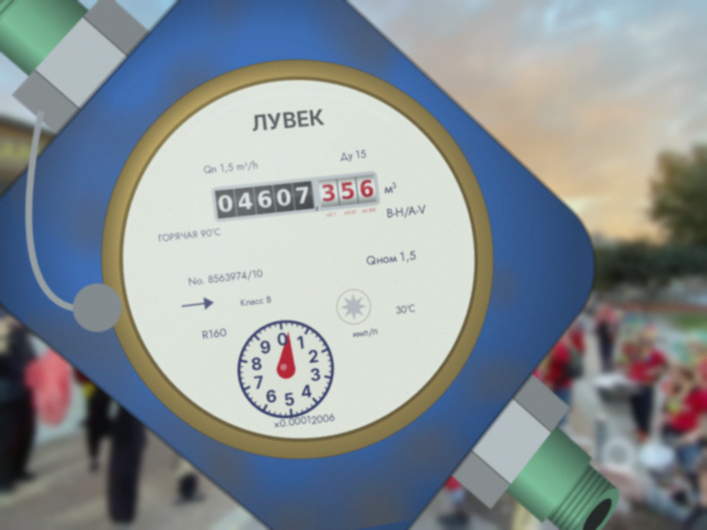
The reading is 4607.3560 m³
